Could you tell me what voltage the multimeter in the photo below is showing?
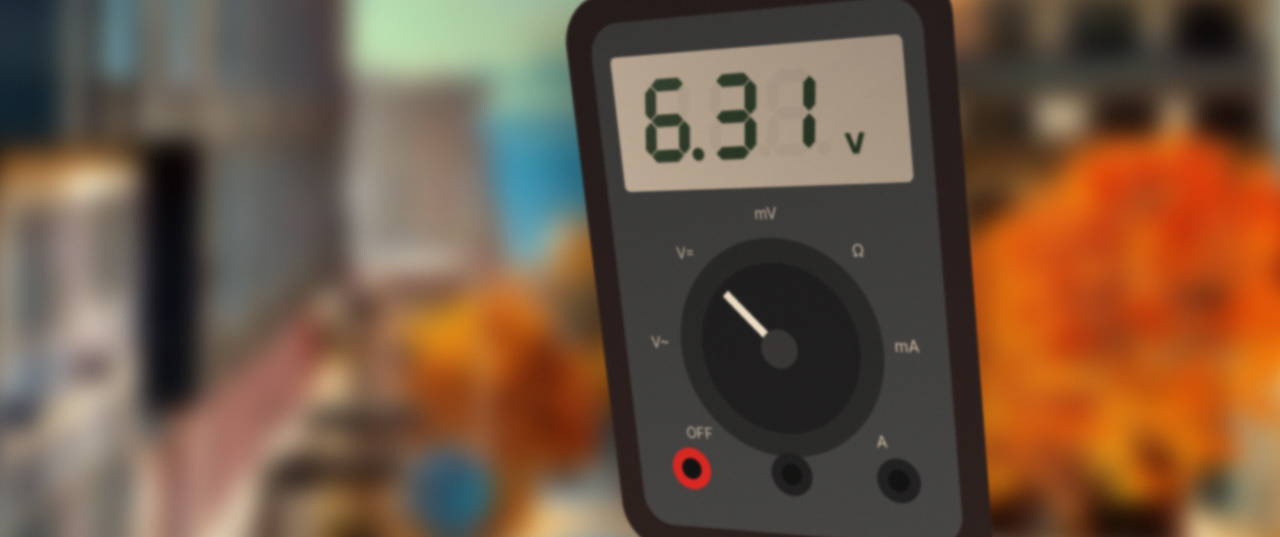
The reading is 6.31 V
